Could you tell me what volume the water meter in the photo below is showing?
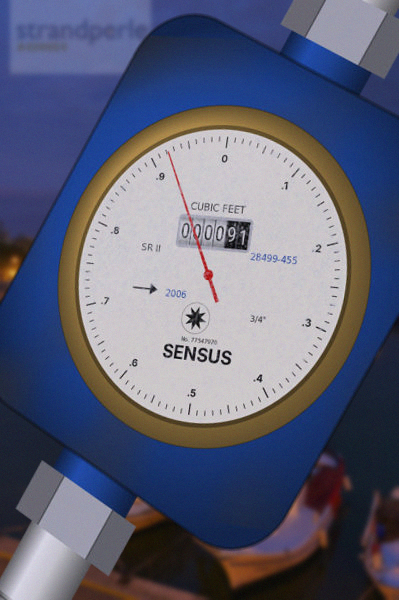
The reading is 90.92 ft³
